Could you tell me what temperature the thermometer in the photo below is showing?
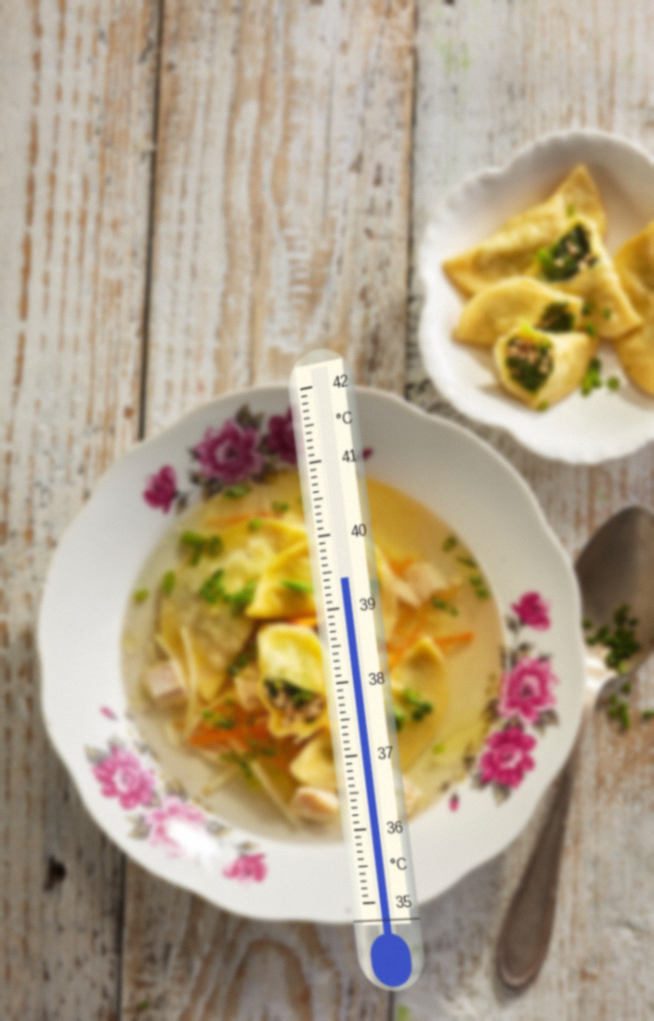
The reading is 39.4 °C
